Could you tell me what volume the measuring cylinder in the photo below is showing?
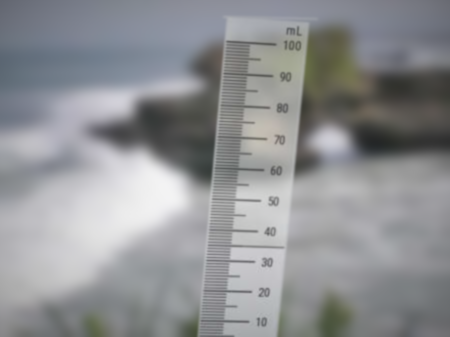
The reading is 35 mL
